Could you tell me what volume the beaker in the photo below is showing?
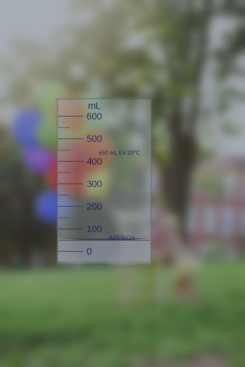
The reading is 50 mL
